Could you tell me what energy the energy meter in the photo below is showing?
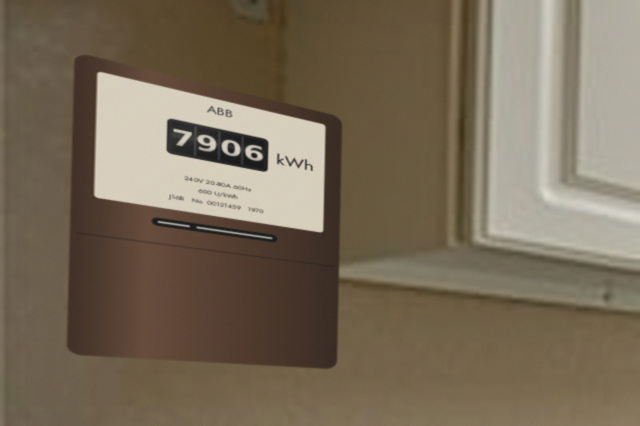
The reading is 7906 kWh
